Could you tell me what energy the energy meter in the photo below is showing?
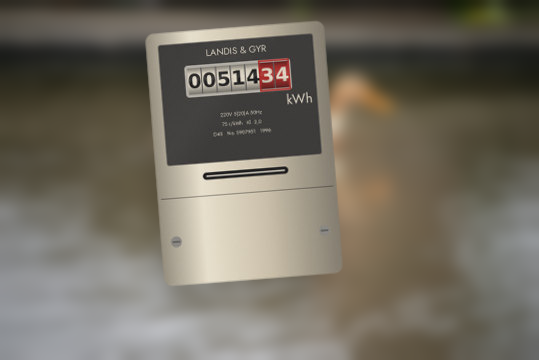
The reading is 514.34 kWh
